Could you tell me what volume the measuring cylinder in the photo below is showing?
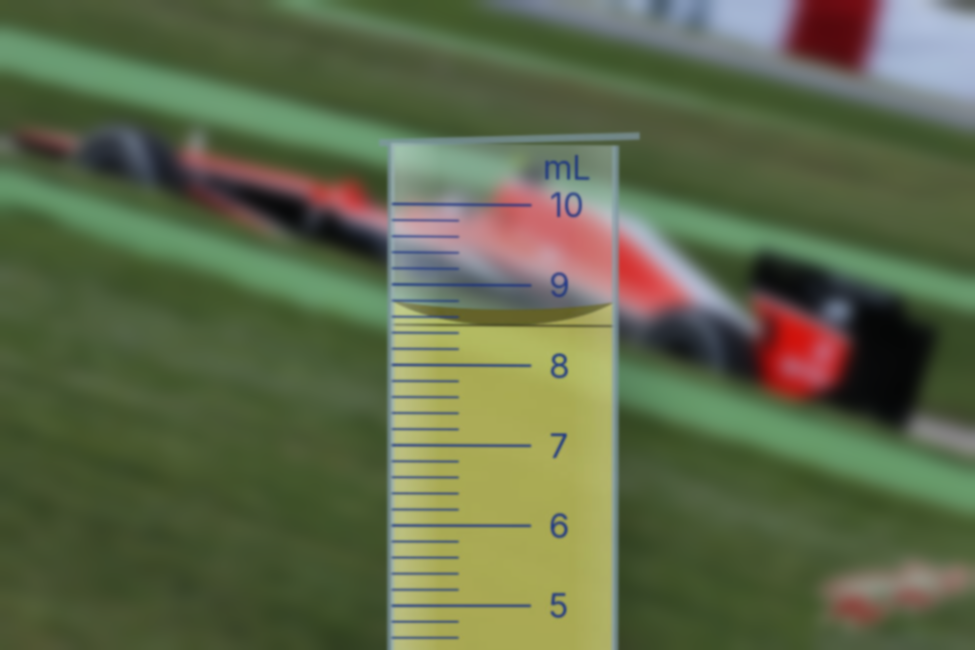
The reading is 8.5 mL
